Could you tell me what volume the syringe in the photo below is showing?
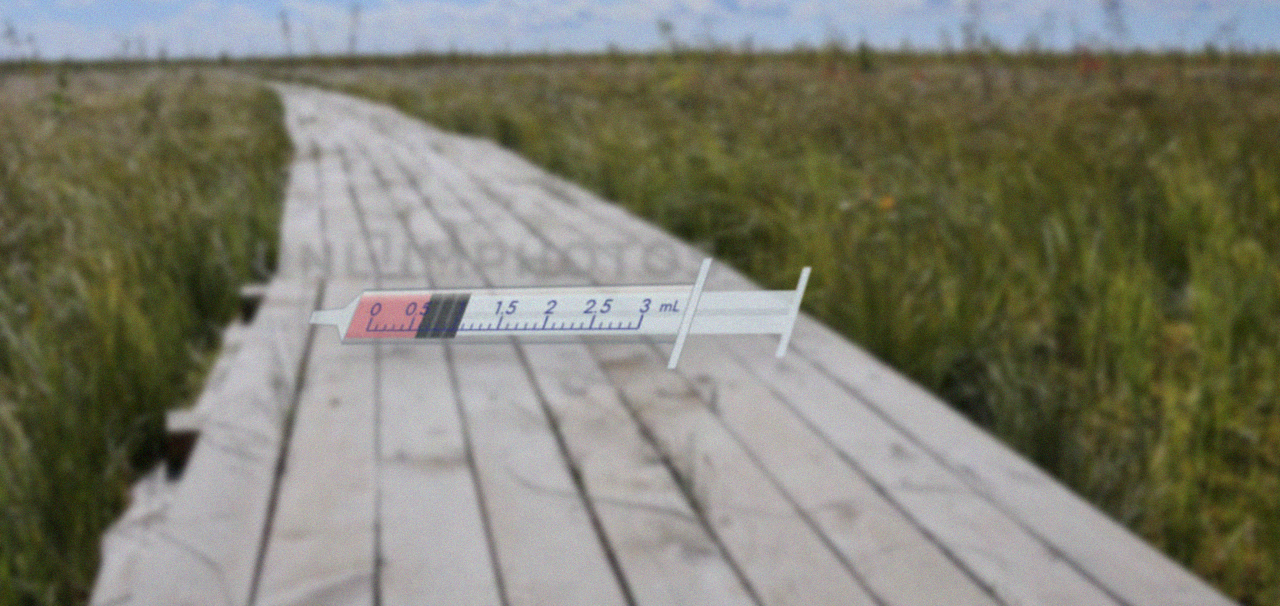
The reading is 0.6 mL
